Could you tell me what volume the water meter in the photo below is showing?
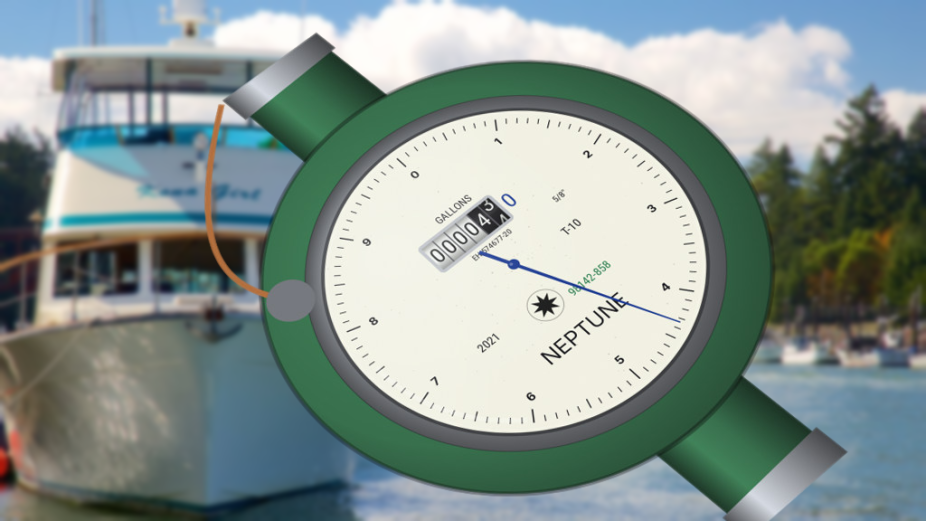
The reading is 434.3 gal
